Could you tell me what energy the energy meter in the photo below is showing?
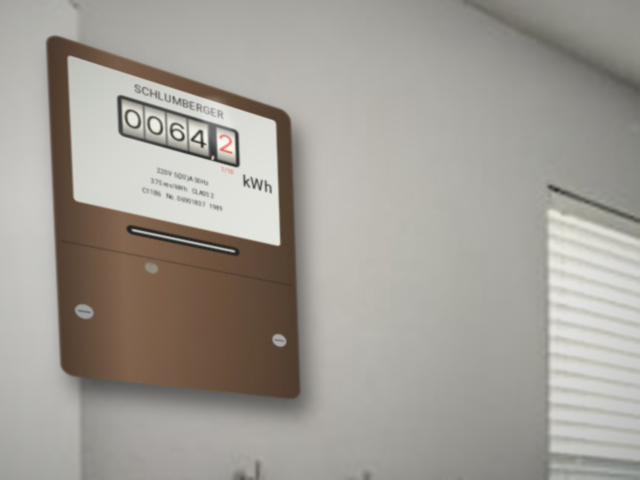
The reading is 64.2 kWh
